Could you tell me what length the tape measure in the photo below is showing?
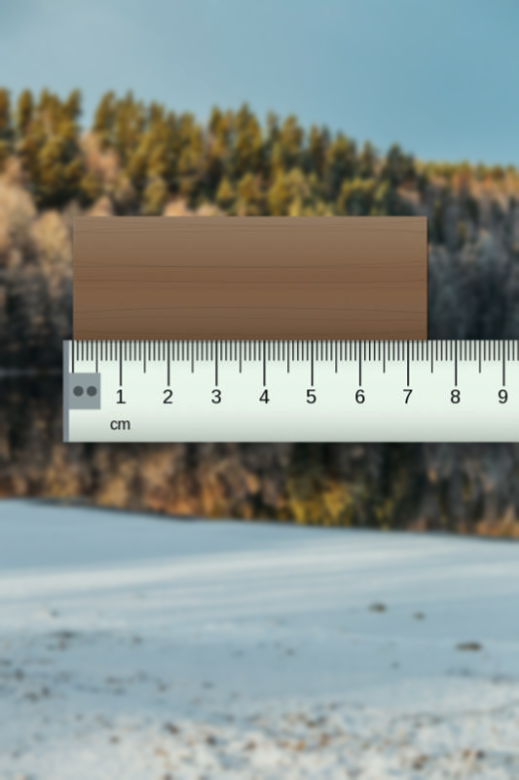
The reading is 7.4 cm
